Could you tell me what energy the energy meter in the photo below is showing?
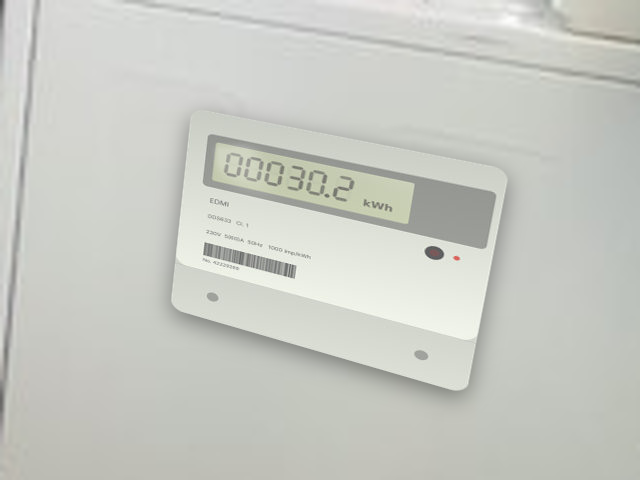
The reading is 30.2 kWh
